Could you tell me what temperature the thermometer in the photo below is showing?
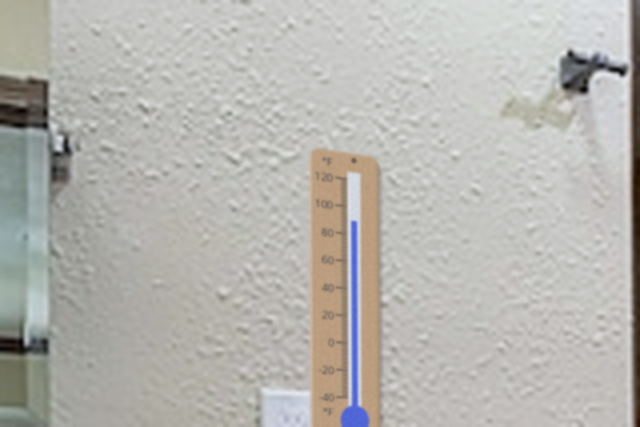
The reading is 90 °F
